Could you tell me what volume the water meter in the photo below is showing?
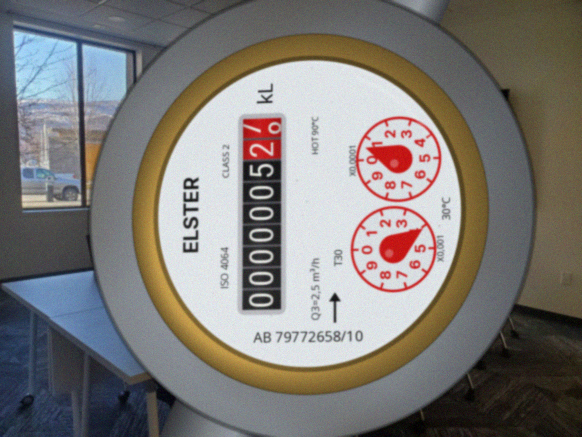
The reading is 5.2740 kL
